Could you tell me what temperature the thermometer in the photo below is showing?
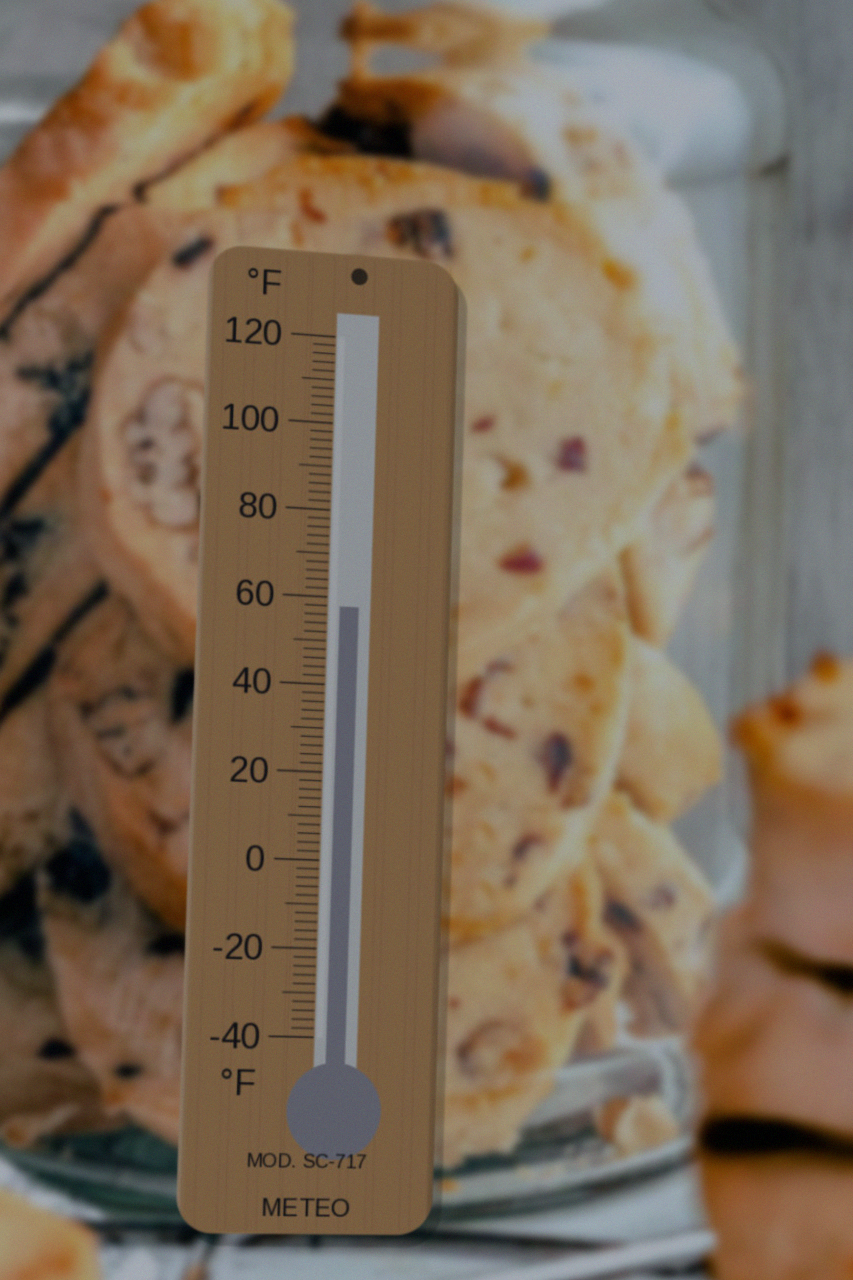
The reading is 58 °F
